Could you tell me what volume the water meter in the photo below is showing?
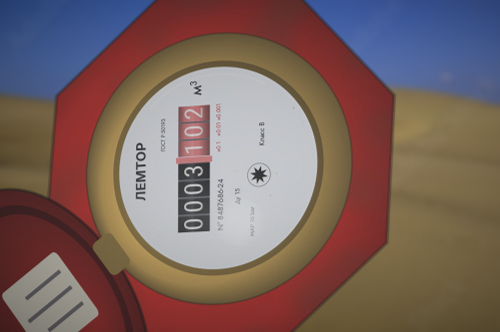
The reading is 3.102 m³
